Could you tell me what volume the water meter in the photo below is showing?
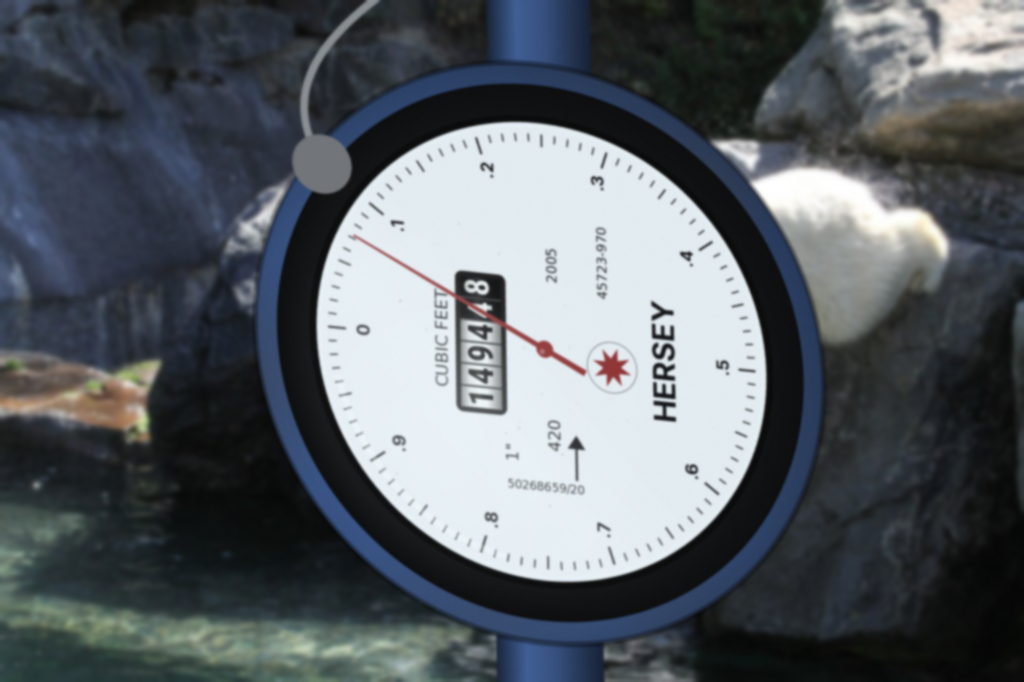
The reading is 149448.07 ft³
